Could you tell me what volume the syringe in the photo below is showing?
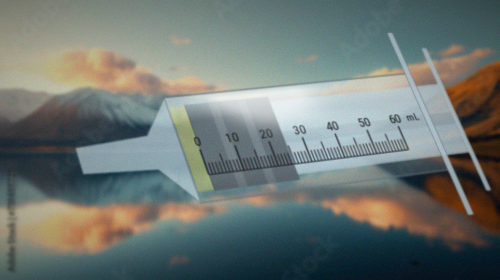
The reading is 0 mL
